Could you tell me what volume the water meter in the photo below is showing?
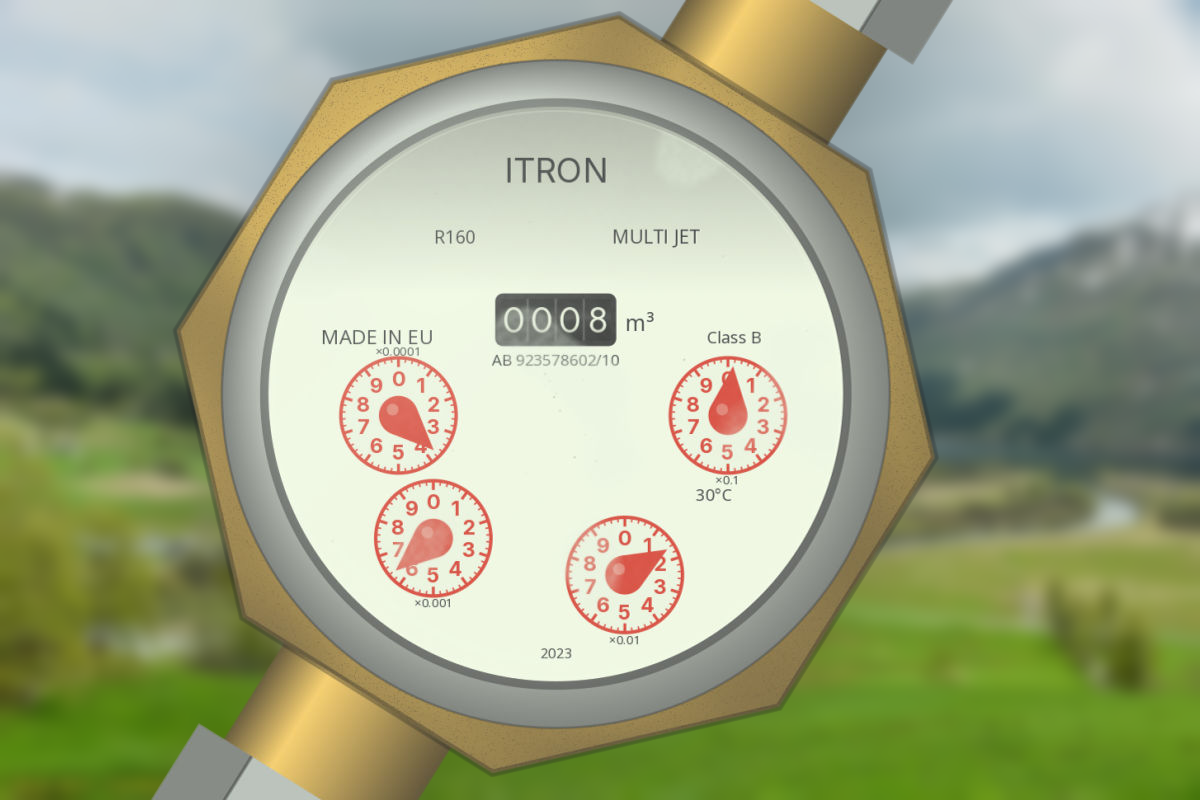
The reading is 8.0163 m³
